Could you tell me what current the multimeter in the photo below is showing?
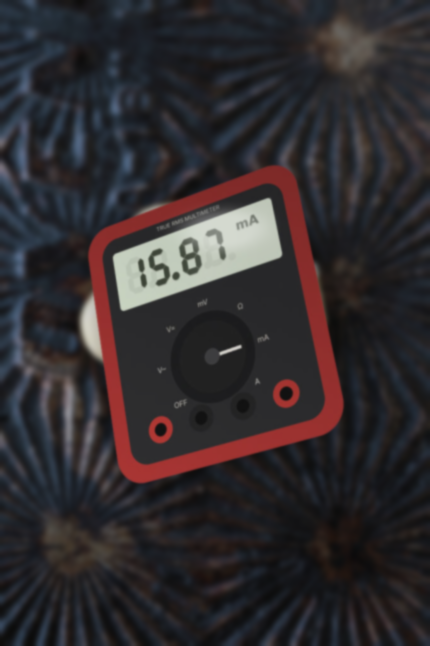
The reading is 15.87 mA
